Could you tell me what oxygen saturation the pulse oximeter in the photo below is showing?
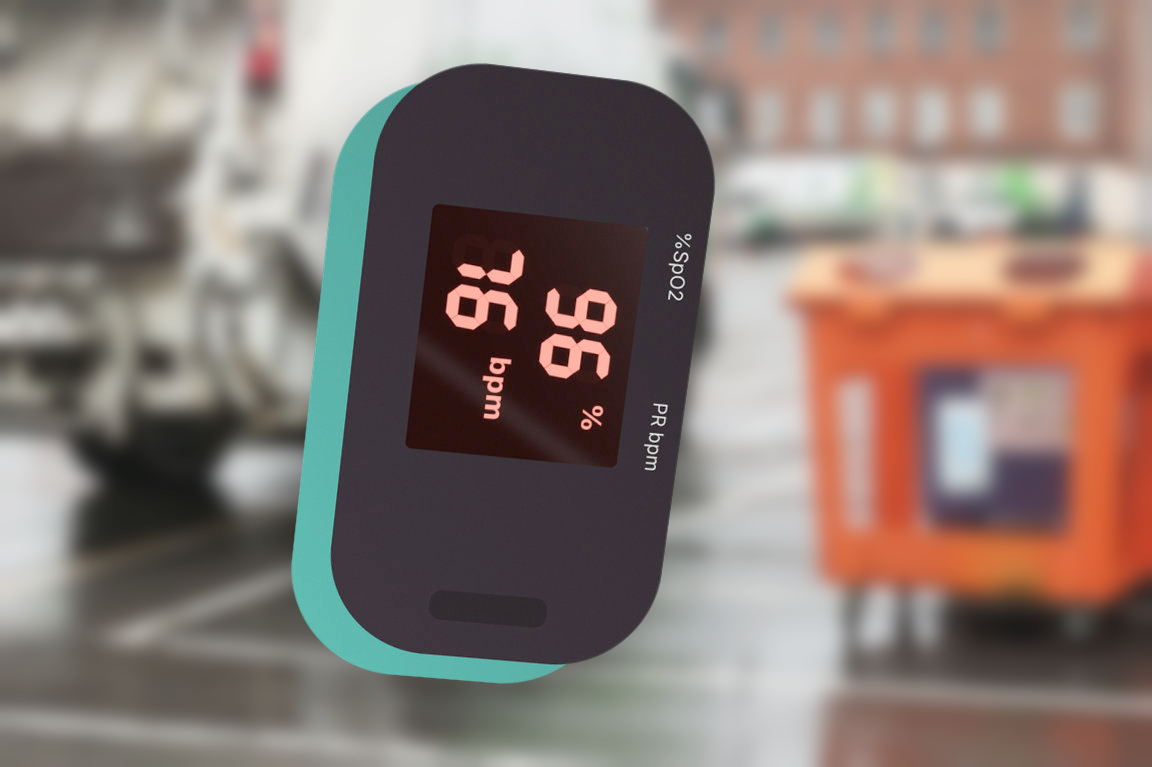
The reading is 96 %
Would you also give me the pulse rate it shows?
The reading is 76 bpm
